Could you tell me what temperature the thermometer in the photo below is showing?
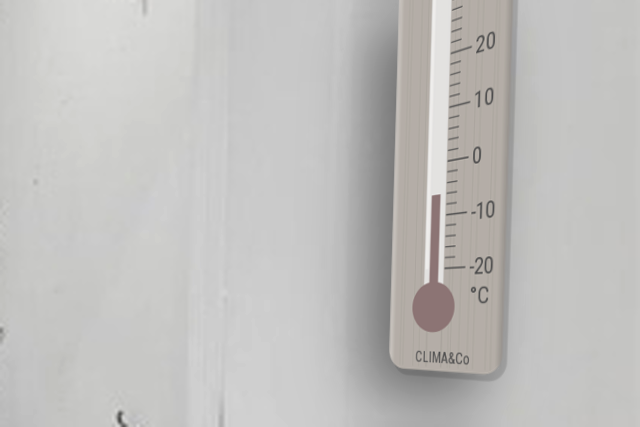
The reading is -6 °C
